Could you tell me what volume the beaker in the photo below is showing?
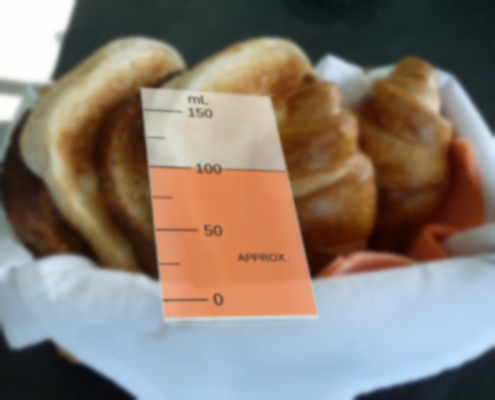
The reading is 100 mL
